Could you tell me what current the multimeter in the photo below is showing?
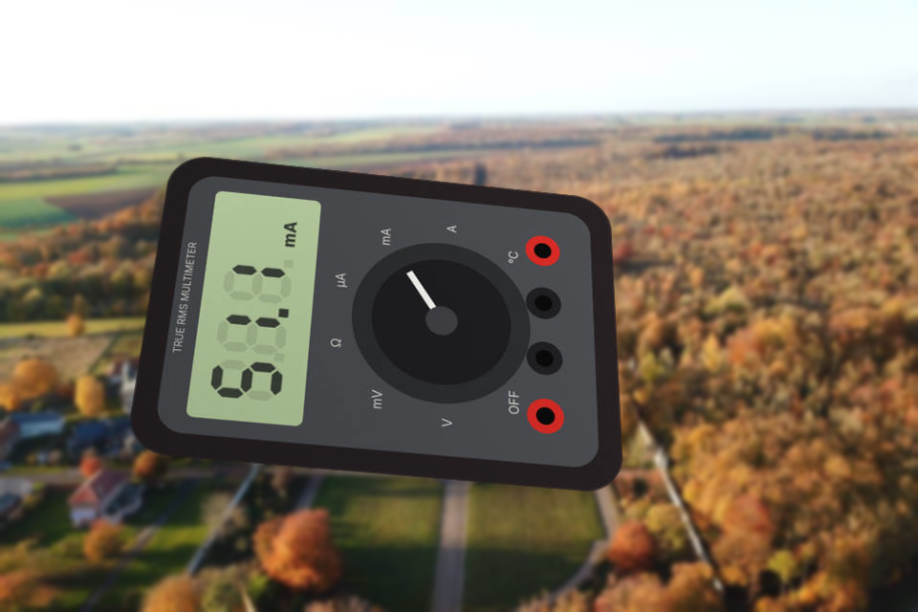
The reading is 51.1 mA
